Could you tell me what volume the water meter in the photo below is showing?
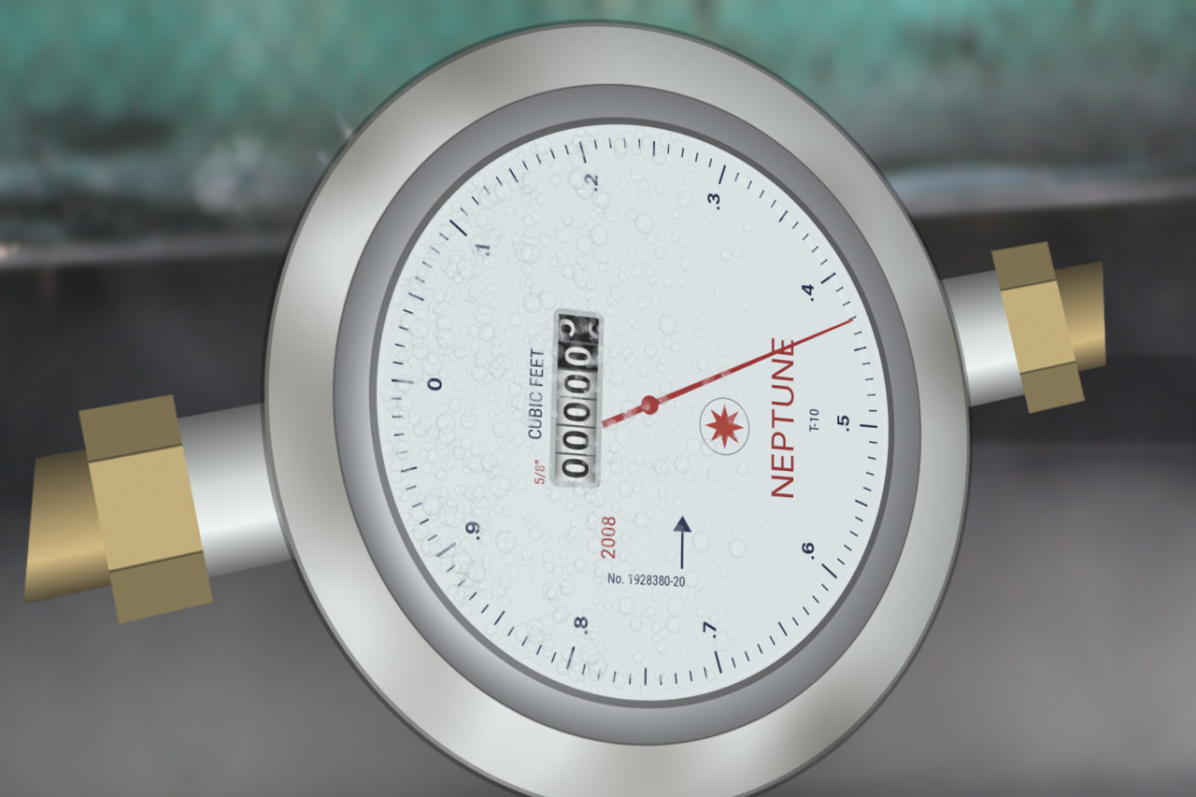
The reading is 5.43 ft³
